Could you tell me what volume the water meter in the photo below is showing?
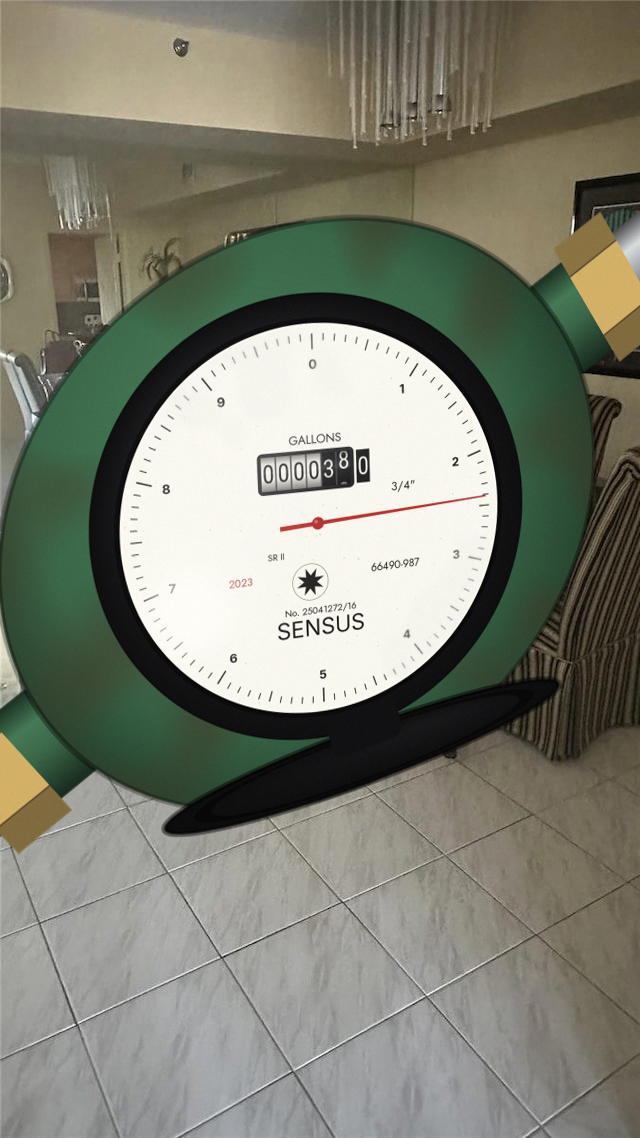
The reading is 382.4 gal
